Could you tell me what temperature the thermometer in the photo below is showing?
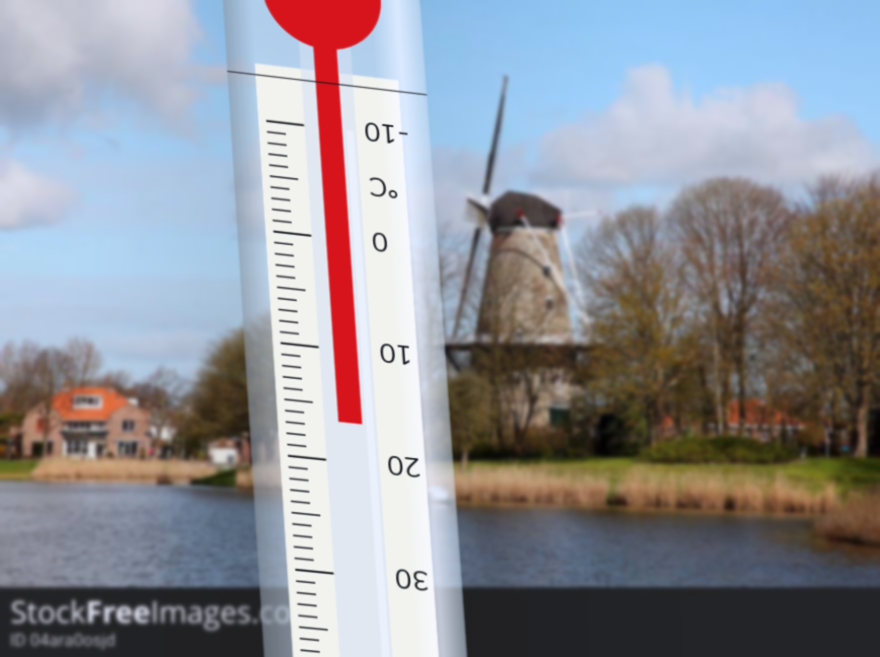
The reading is 16.5 °C
